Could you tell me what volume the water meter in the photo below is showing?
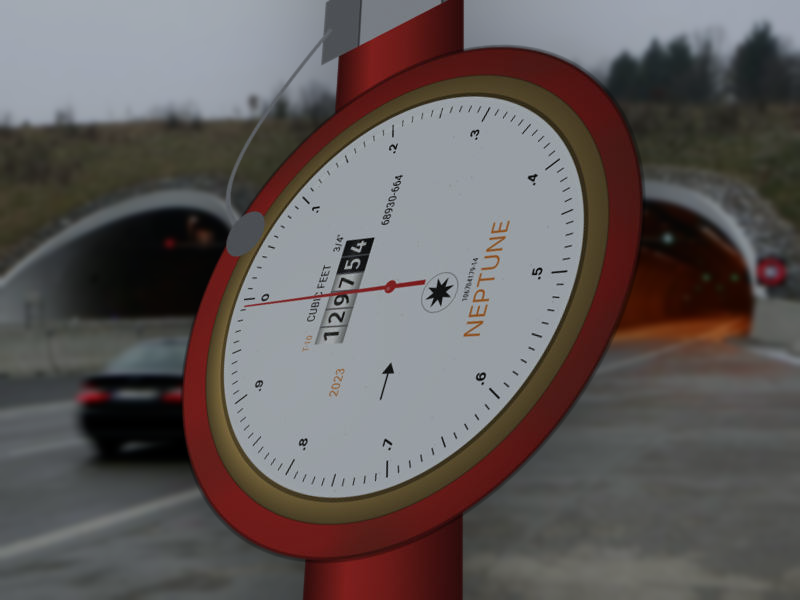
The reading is 129753.99 ft³
